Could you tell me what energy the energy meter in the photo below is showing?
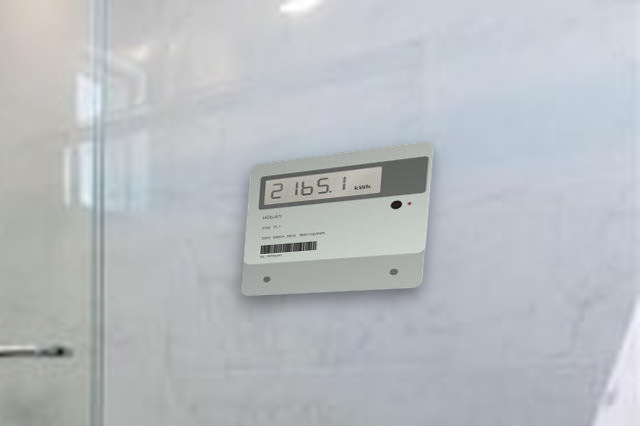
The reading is 2165.1 kWh
